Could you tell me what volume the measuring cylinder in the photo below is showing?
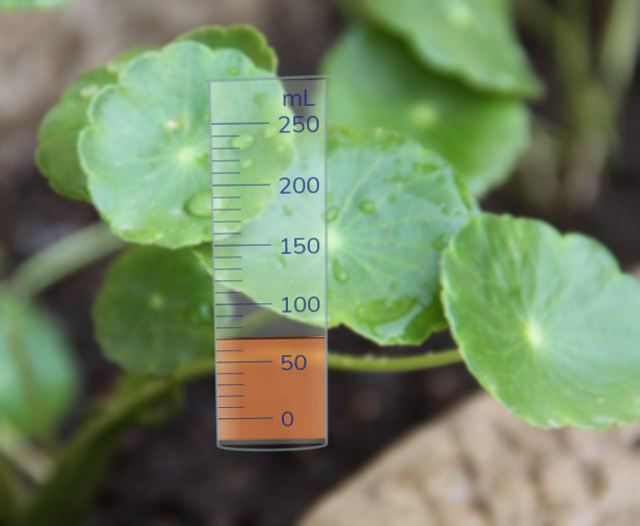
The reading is 70 mL
